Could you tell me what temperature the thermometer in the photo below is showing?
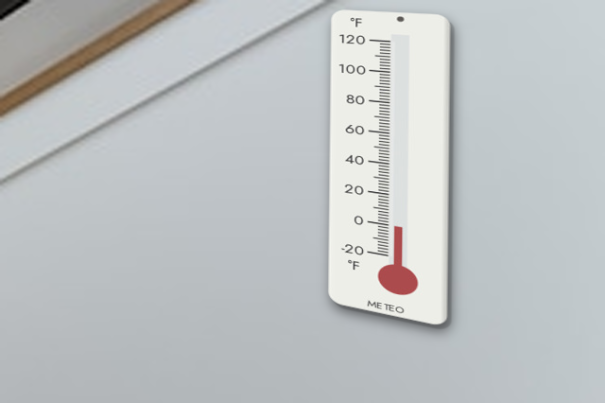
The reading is 0 °F
